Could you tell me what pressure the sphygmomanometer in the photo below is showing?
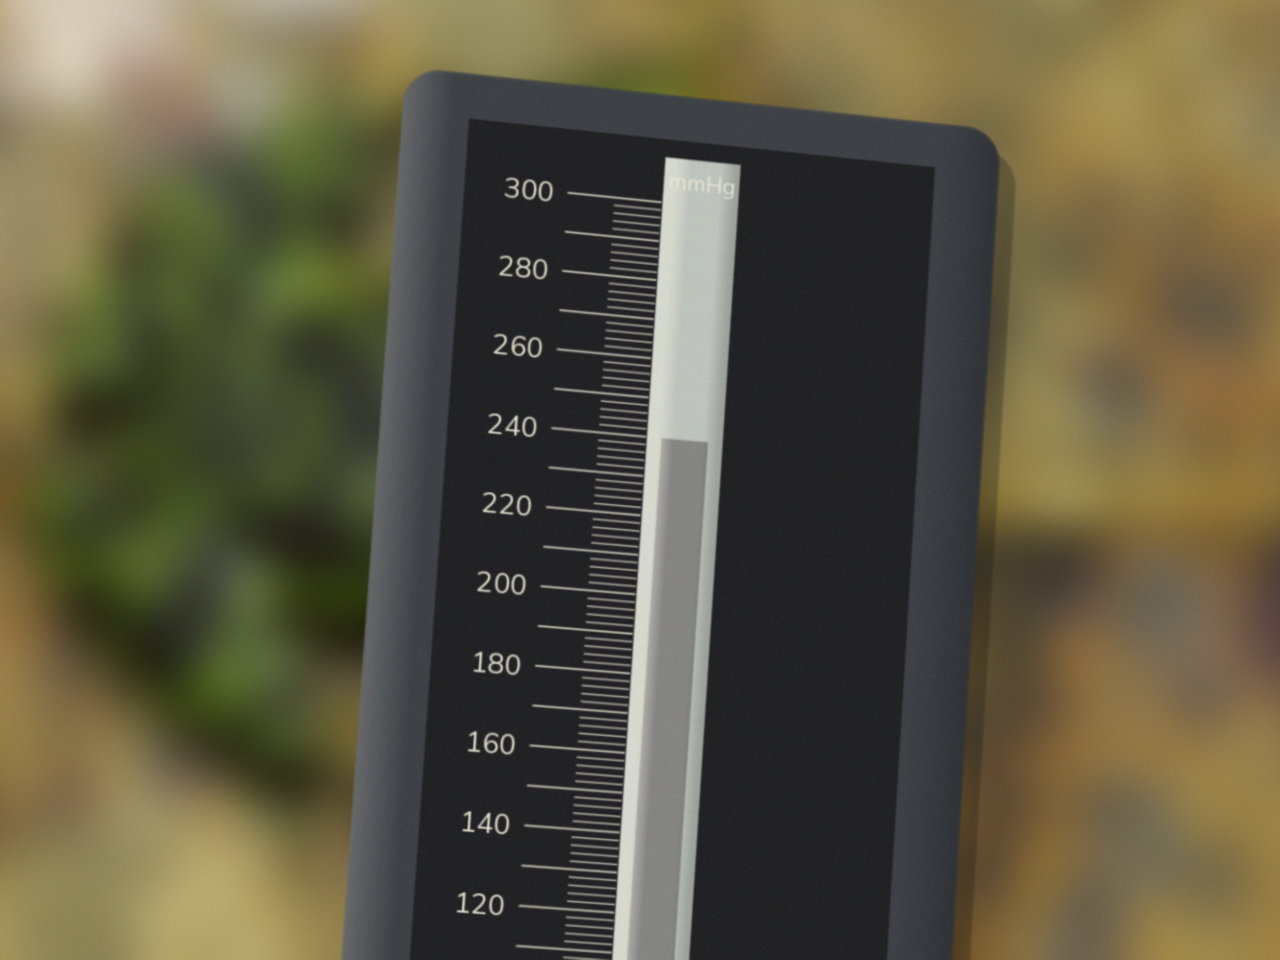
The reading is 240 mmHg
